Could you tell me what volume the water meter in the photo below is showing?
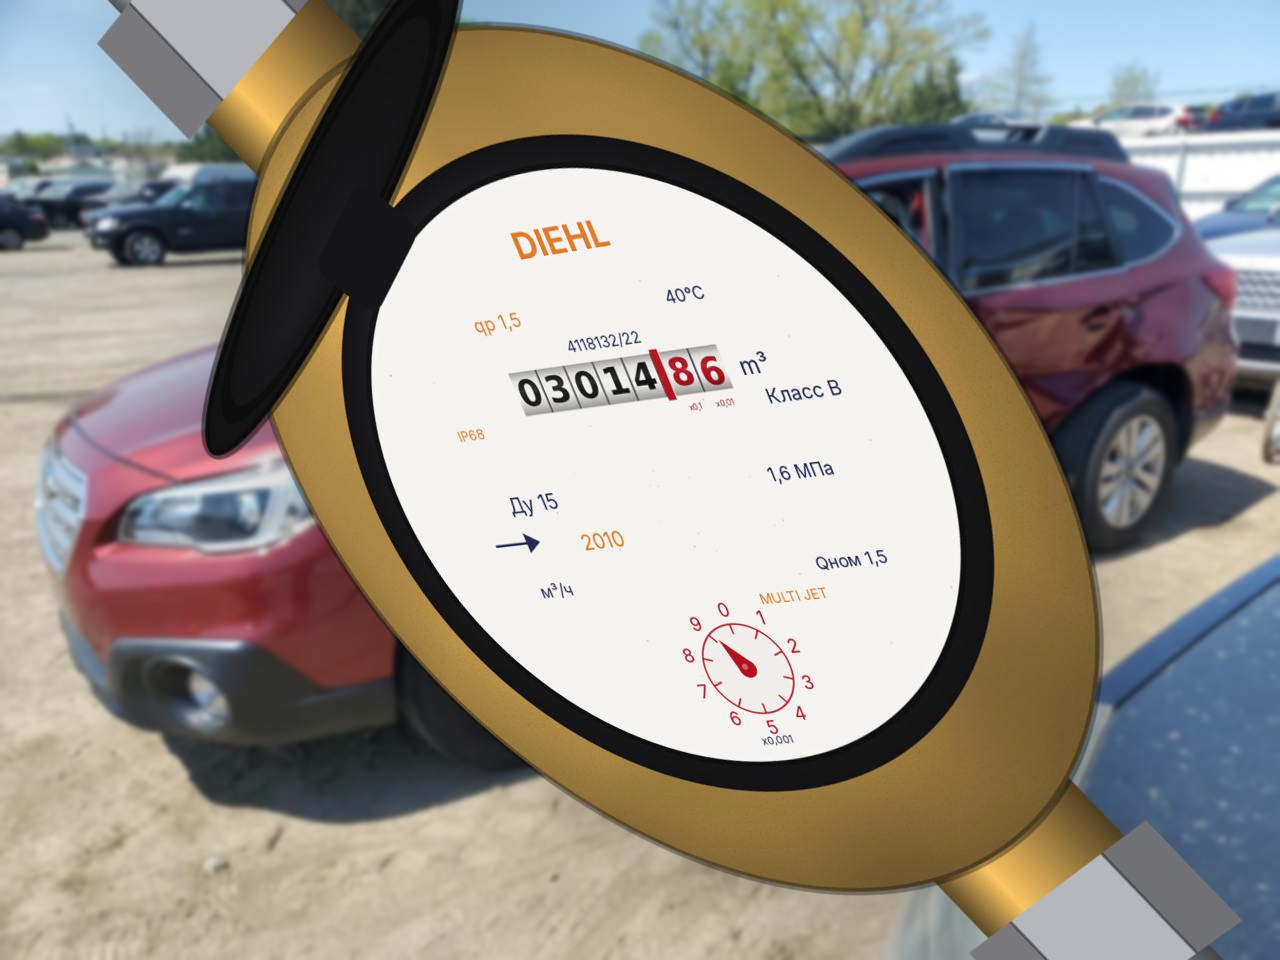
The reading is 3014.859 m³
